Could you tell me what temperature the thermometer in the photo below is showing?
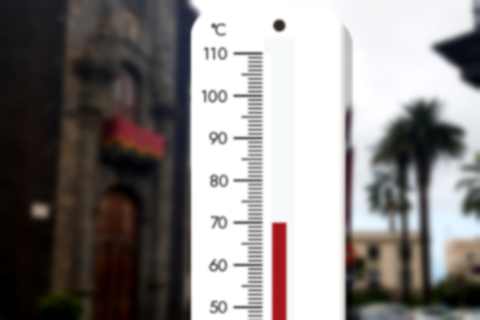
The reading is 70 °C
